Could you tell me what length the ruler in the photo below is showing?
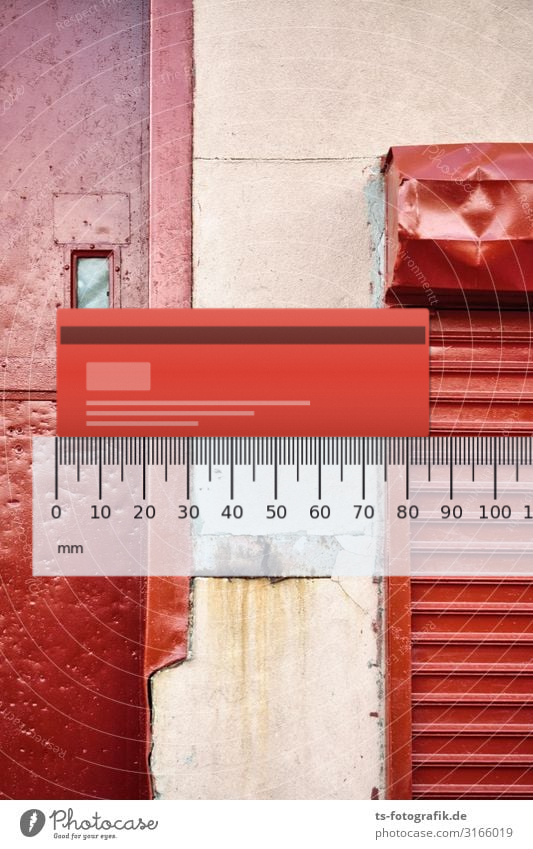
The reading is 85 mm
